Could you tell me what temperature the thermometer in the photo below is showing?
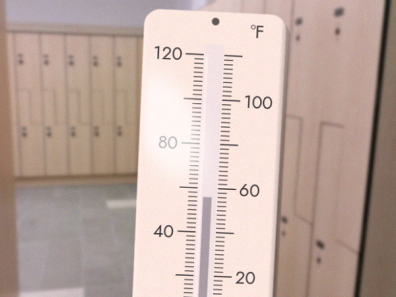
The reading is 56 °F
